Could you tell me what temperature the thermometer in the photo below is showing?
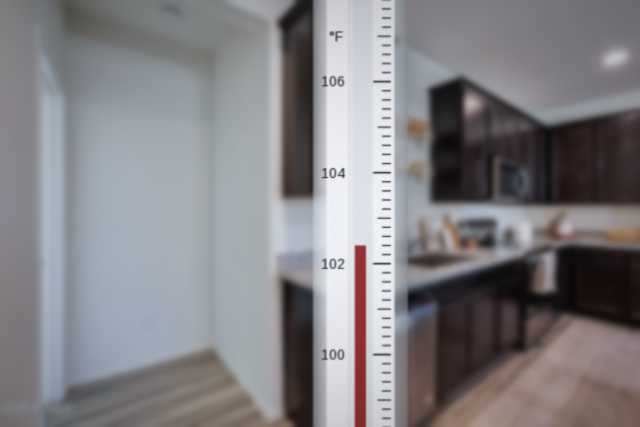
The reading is 102.4 °F
